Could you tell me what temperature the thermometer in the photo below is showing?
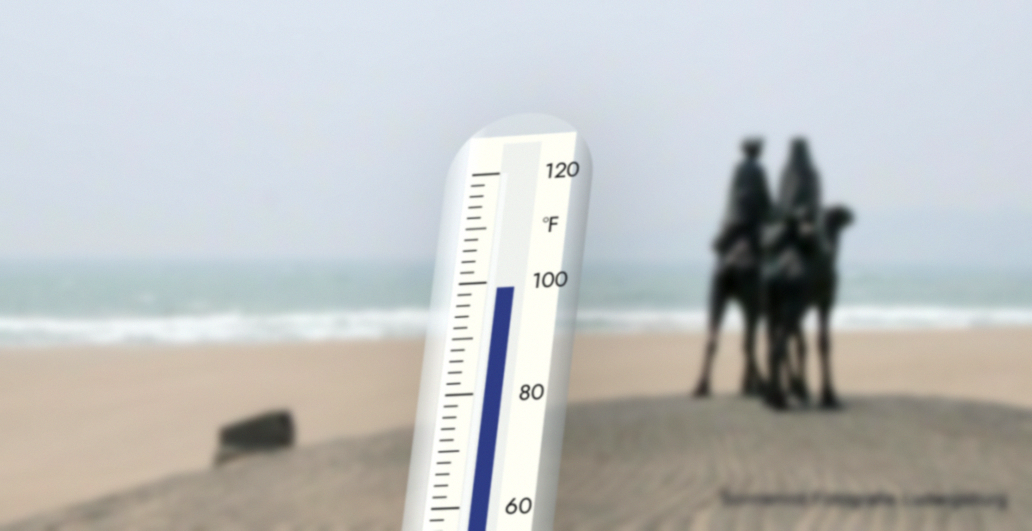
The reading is 99 °F
